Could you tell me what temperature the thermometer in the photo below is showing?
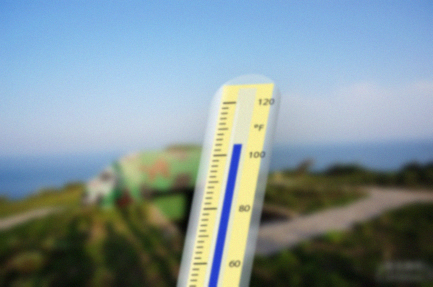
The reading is 104 °F
